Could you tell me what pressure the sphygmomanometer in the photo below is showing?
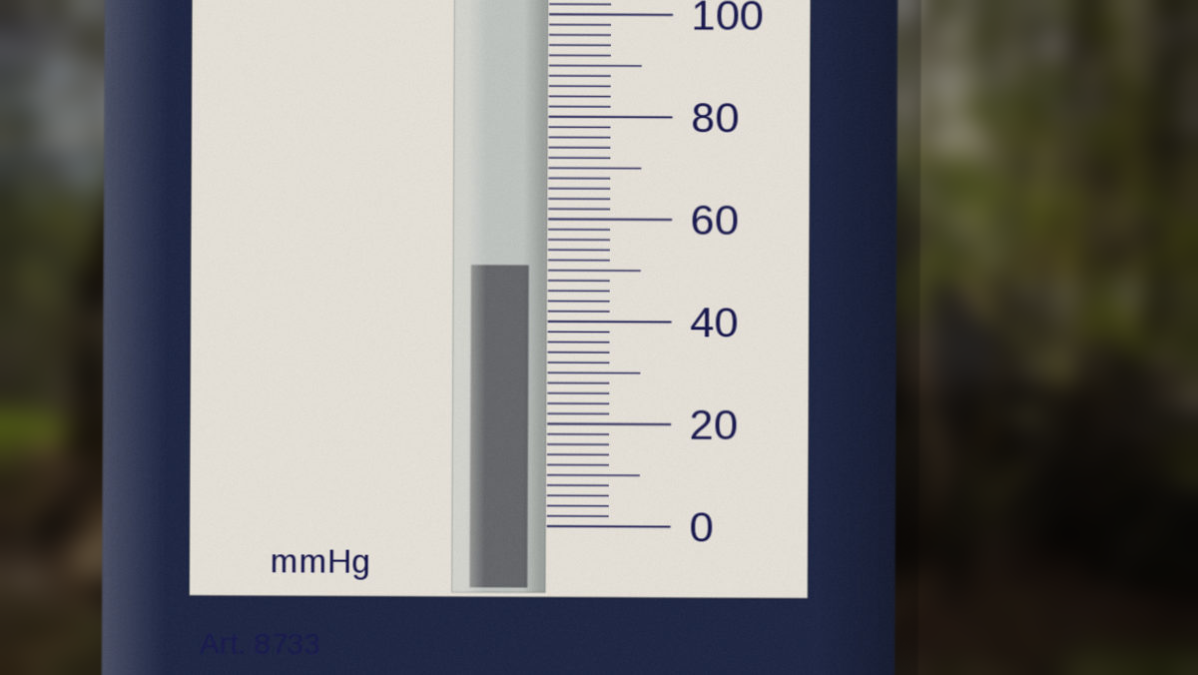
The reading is 51 mmHg
